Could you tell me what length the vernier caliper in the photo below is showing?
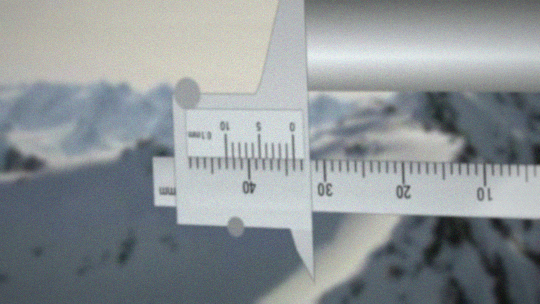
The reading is 34.0 mm
